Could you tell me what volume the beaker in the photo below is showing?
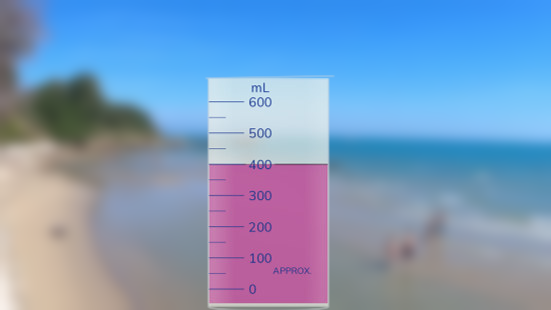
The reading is 400 mL
